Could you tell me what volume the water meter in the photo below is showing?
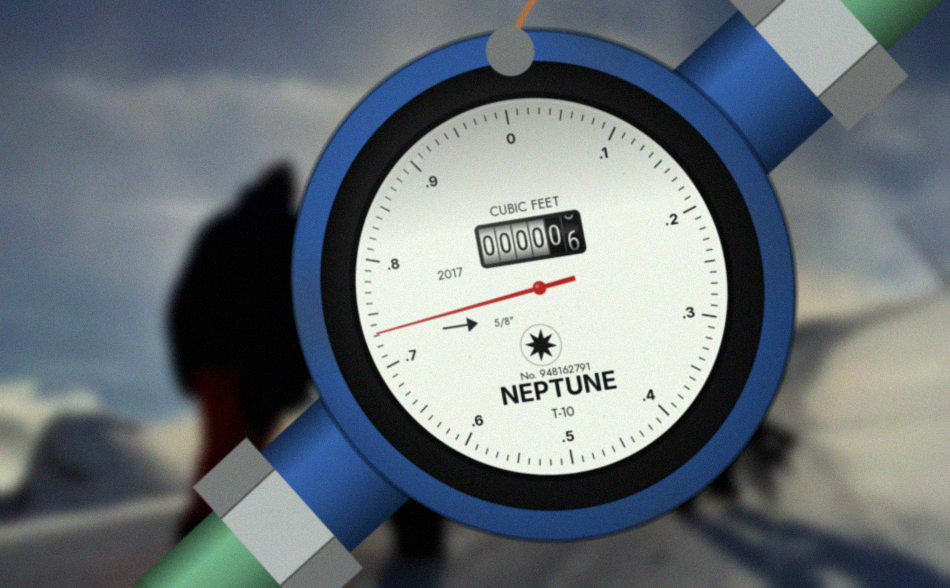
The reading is 5.73 ft³
